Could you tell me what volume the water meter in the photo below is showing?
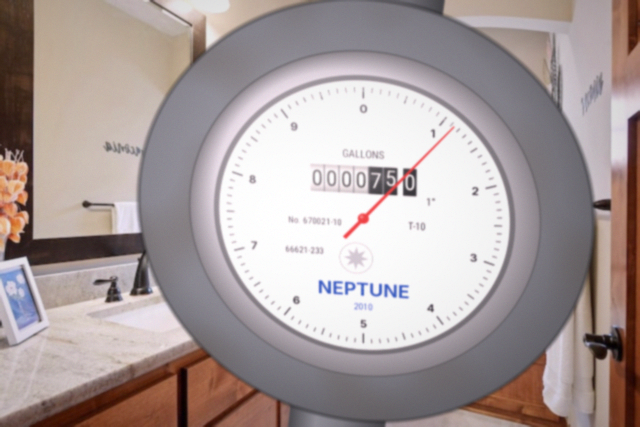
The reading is 751.1 gal
